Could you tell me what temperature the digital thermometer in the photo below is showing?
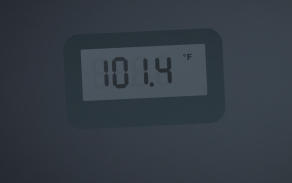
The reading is 101.4 °F
